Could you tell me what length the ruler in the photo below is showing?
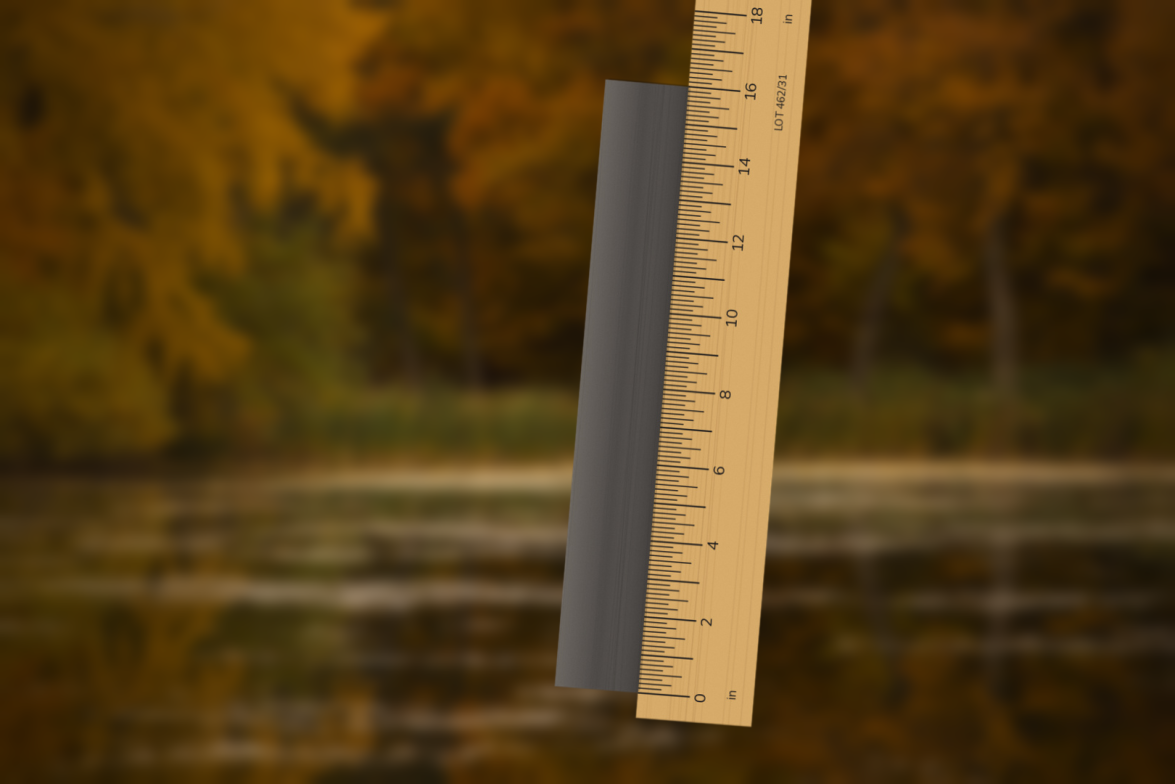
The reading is 16 in
